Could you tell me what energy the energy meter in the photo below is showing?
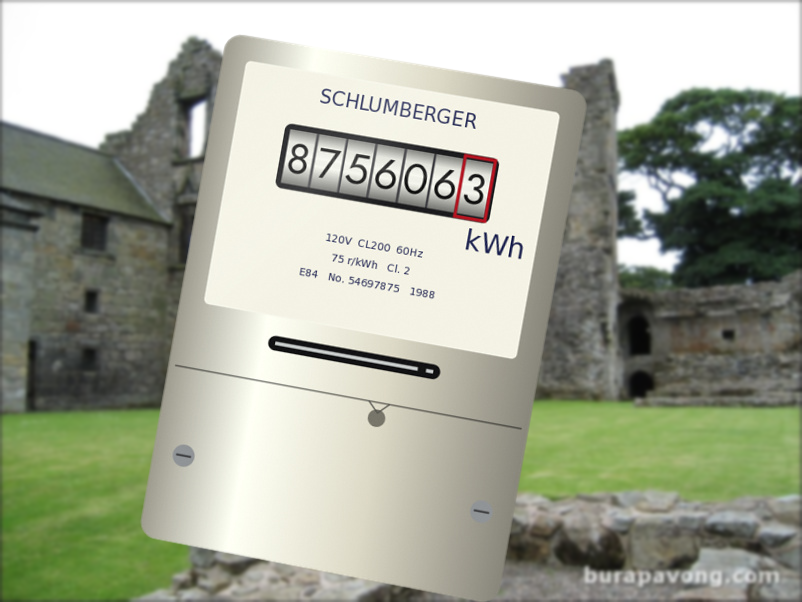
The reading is 875606.3 kWh
